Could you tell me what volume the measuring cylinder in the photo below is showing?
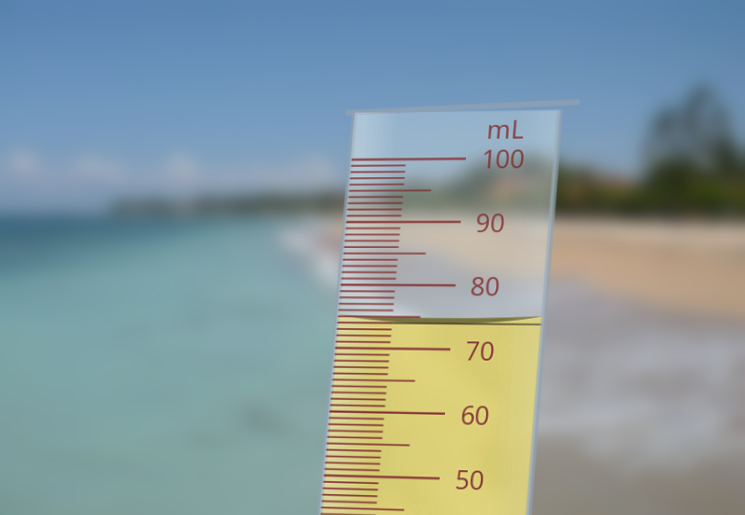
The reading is 74 mL
